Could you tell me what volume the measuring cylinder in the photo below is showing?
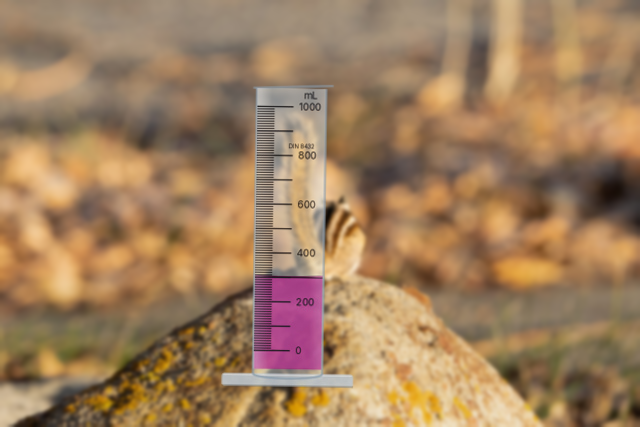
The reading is 300 mL
